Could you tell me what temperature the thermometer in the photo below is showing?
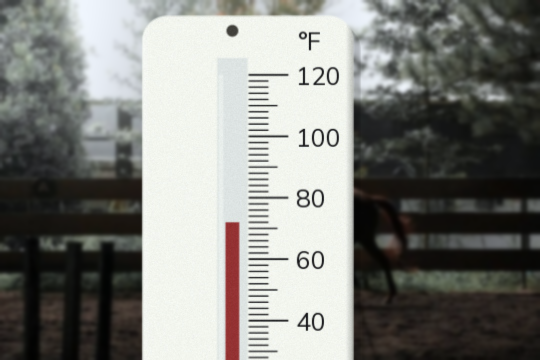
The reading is 72 °F
